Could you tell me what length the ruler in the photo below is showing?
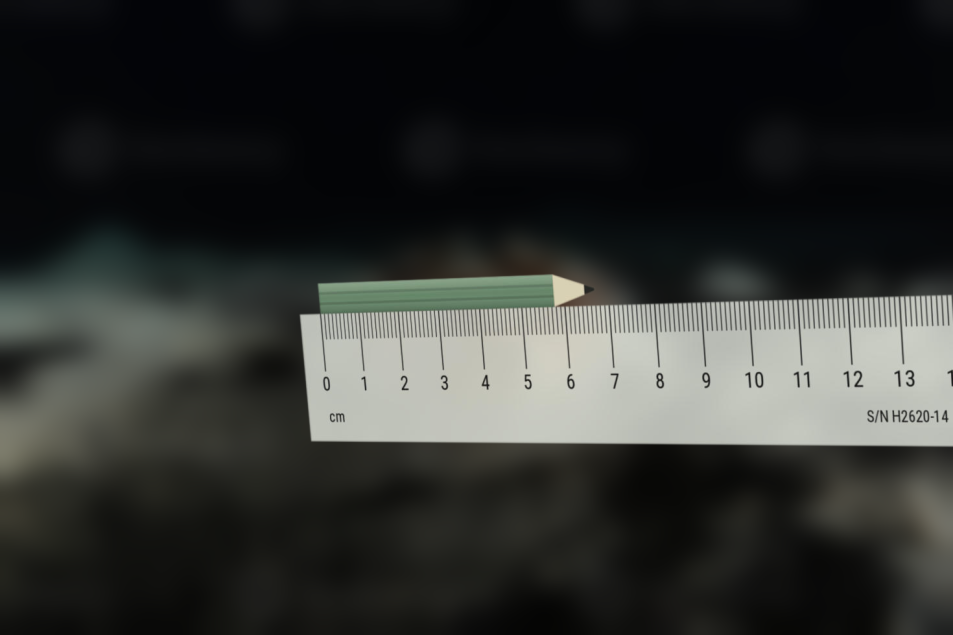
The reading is 6.7 cm
